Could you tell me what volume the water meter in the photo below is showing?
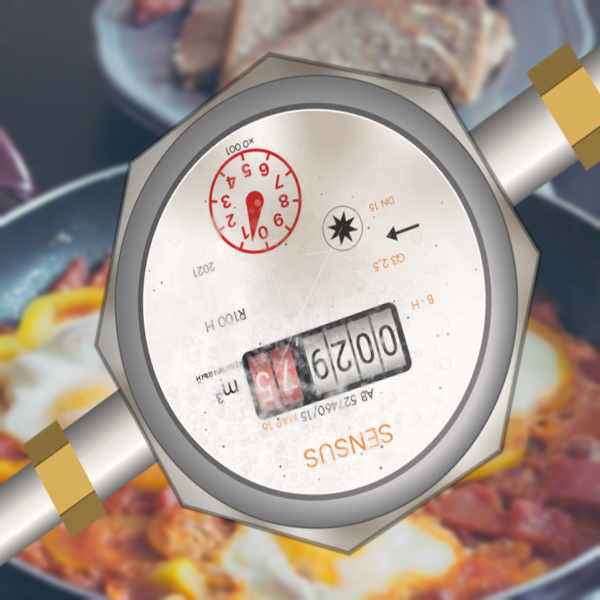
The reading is 29.750 m³
